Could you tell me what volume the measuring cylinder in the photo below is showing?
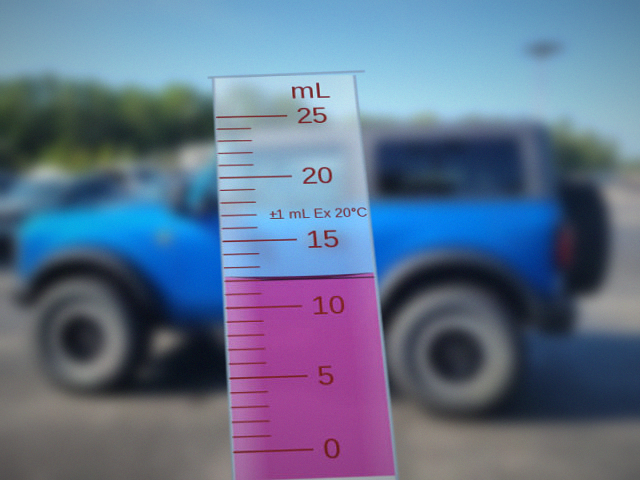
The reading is 12 mL
